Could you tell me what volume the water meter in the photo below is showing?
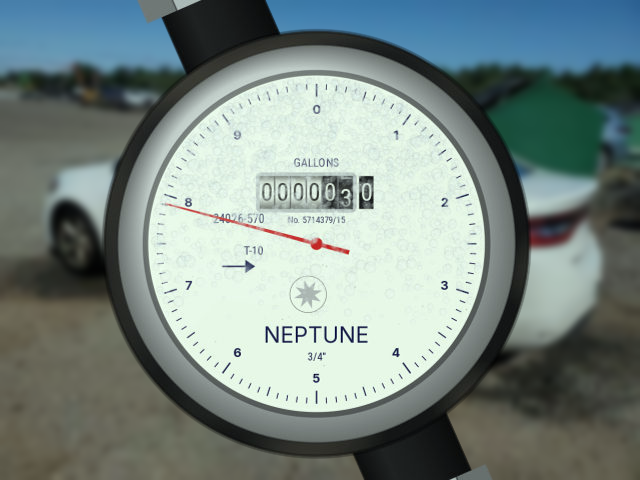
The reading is 27.9 gal
